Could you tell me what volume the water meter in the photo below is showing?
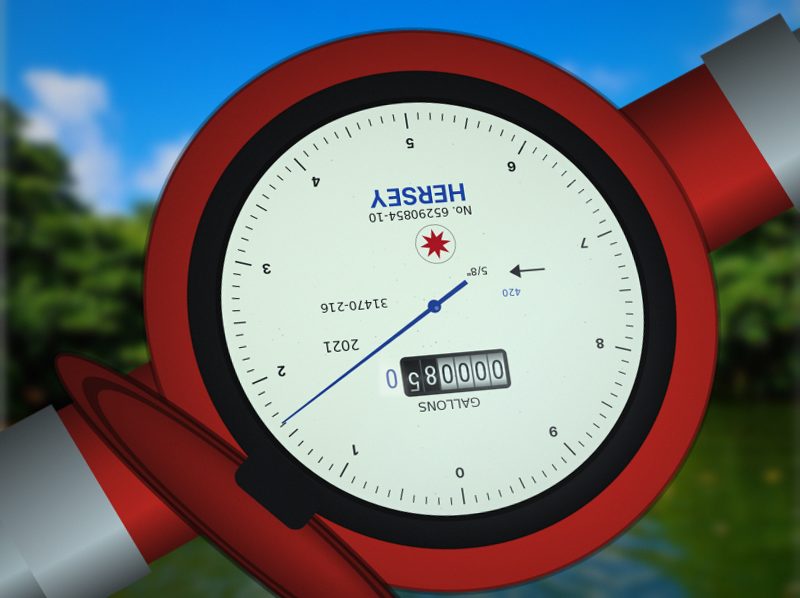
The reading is 851.6 gal
